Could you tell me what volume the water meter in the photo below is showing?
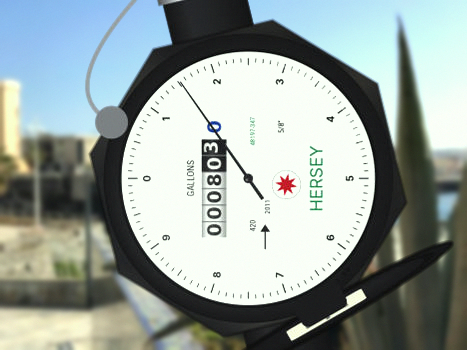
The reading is 8031.5 gal
